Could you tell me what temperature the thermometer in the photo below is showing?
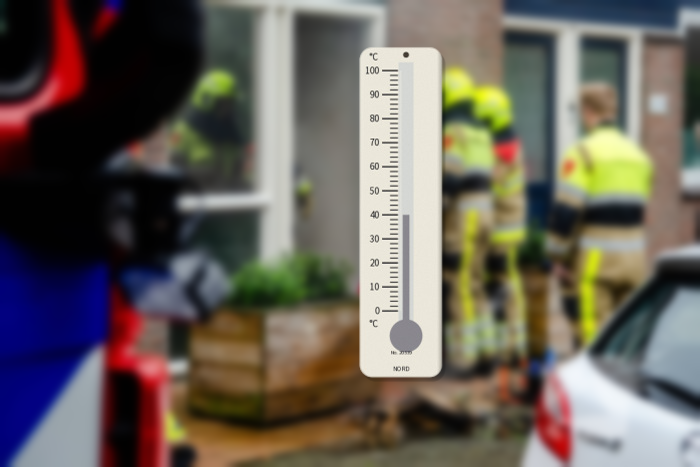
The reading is 40 °C
